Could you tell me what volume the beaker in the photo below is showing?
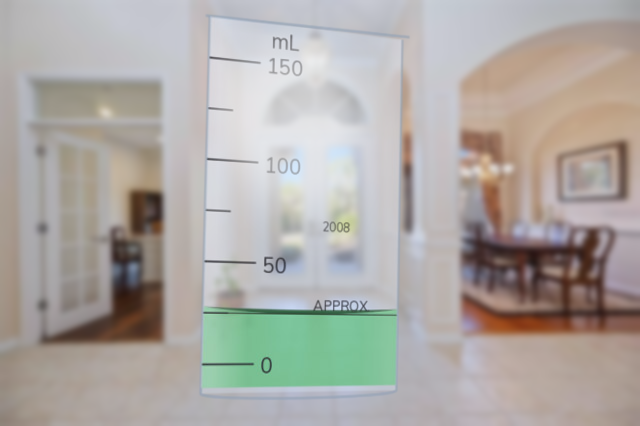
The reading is 25 mL
